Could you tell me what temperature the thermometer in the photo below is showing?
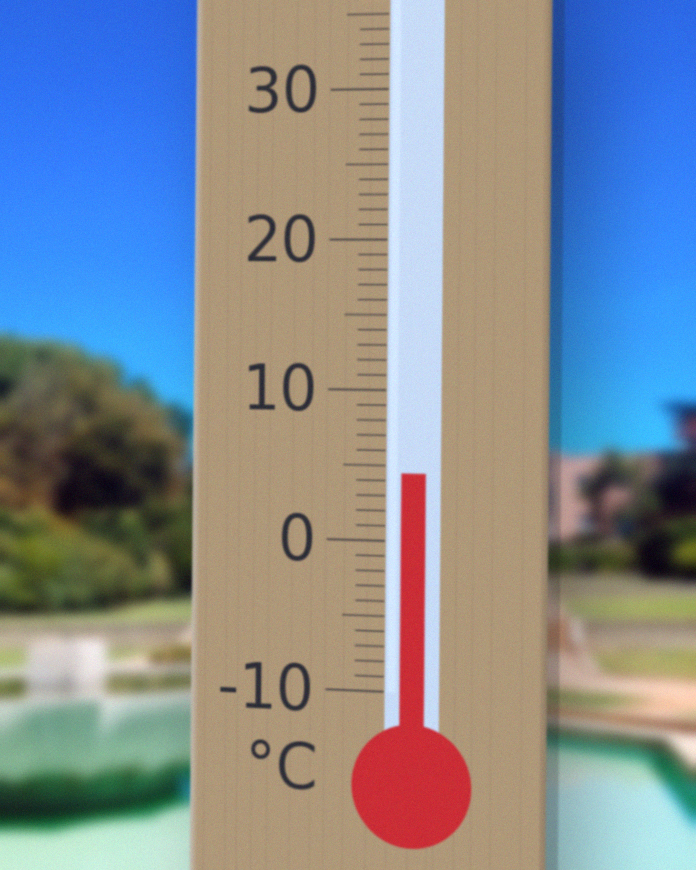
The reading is 4.5 °C
